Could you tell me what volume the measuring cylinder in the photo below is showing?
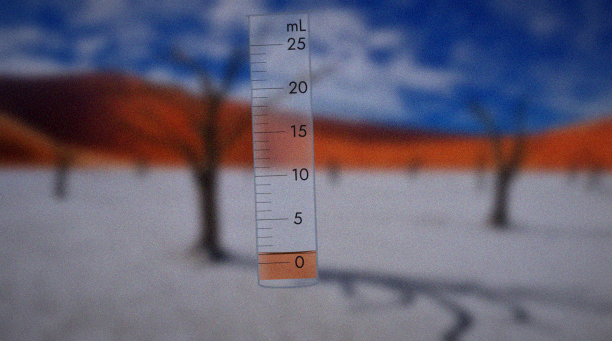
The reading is 1 mL
